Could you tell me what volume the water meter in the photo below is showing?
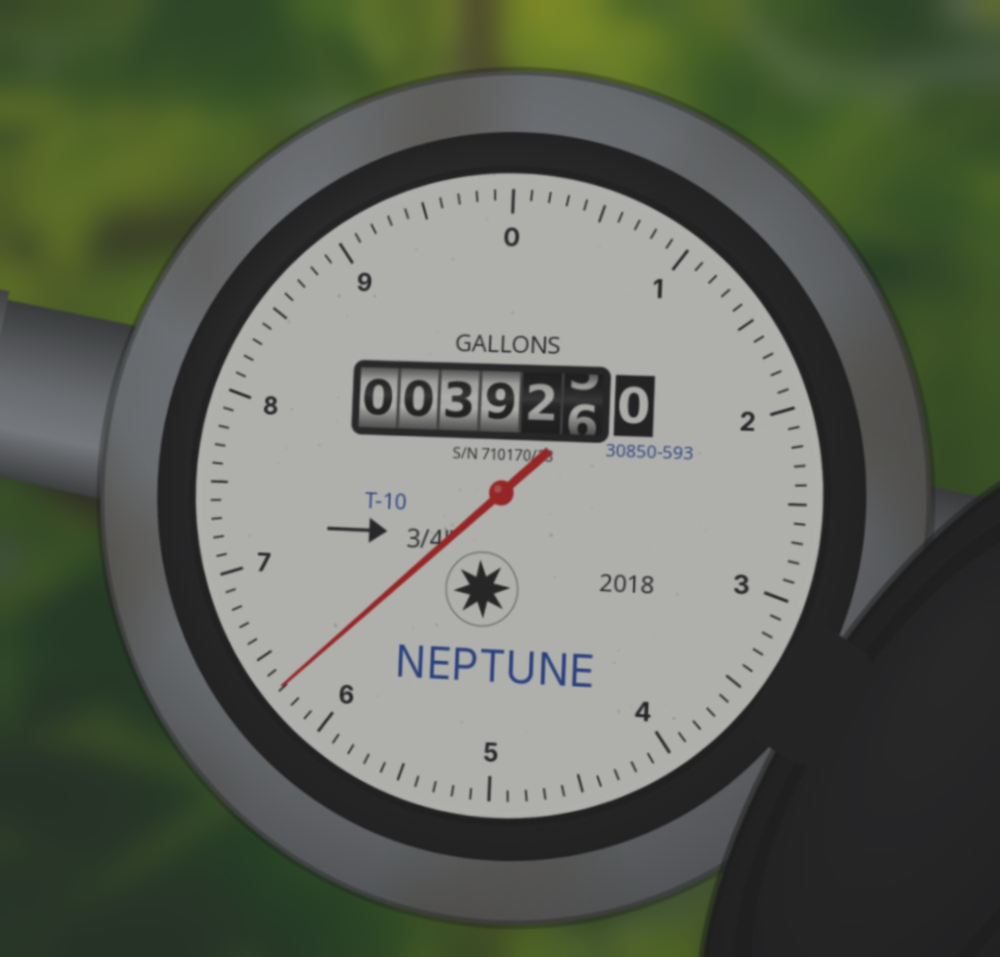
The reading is 39256.3 gal
